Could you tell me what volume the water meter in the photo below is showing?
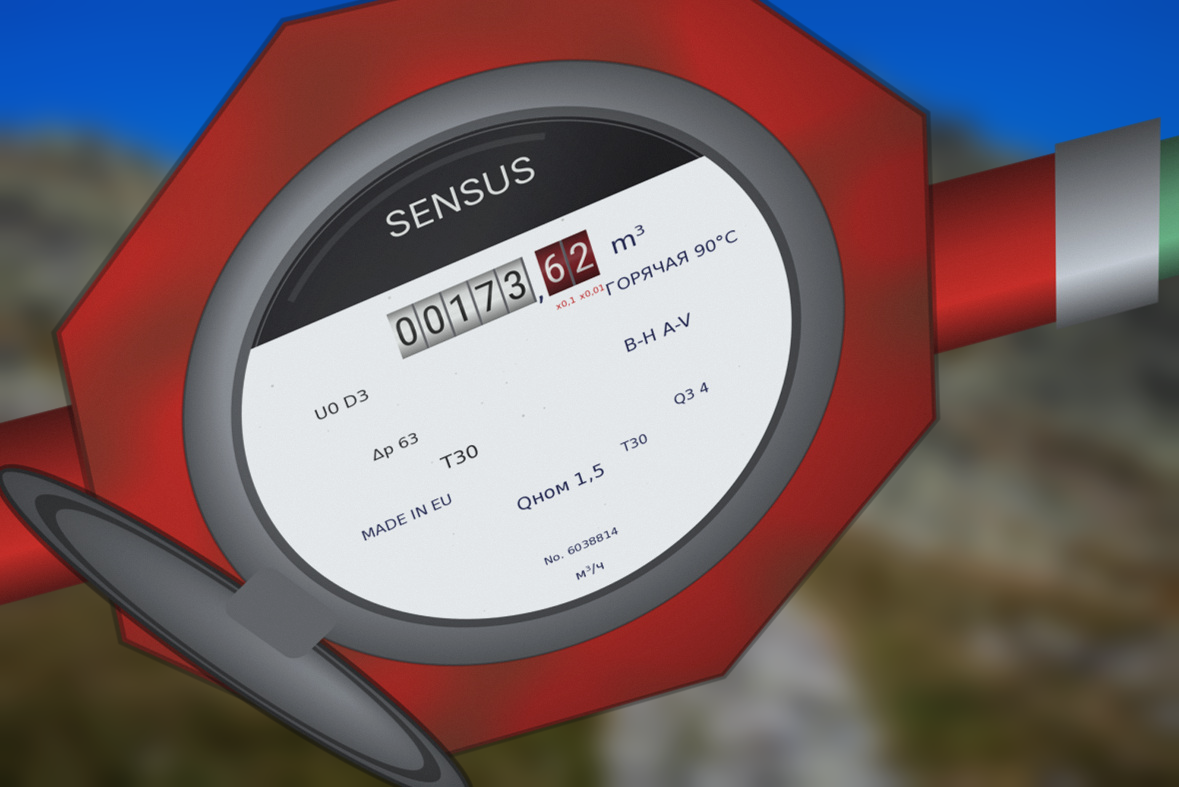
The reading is 173.62 m³
